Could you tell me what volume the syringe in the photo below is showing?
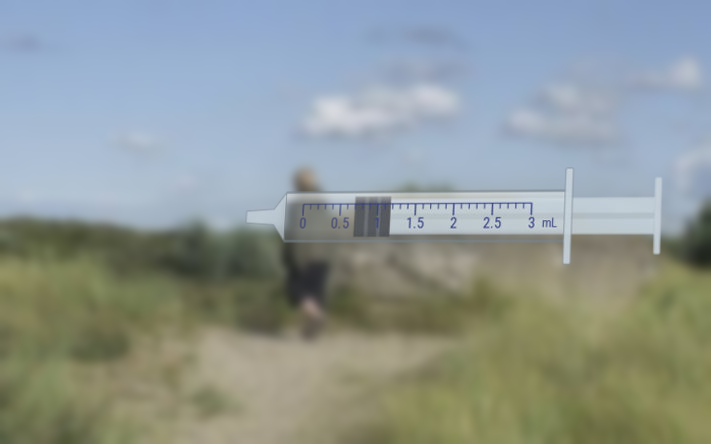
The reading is 0.7 mL
